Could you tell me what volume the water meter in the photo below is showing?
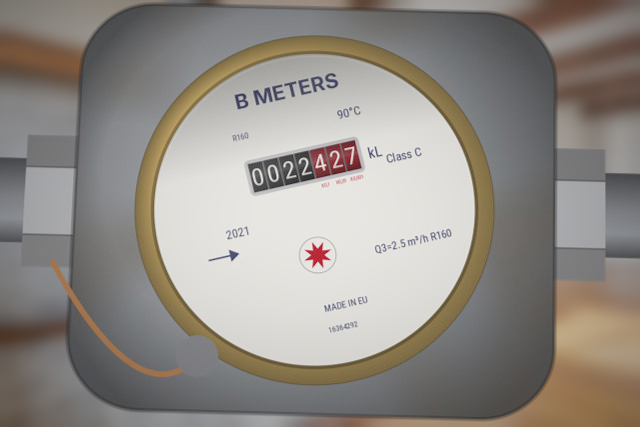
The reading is 22.427 kL
